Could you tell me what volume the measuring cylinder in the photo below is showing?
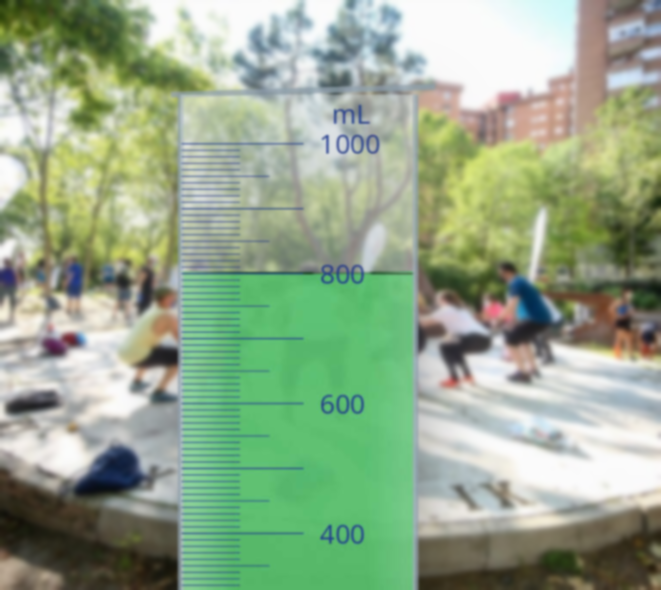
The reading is 800 mL
